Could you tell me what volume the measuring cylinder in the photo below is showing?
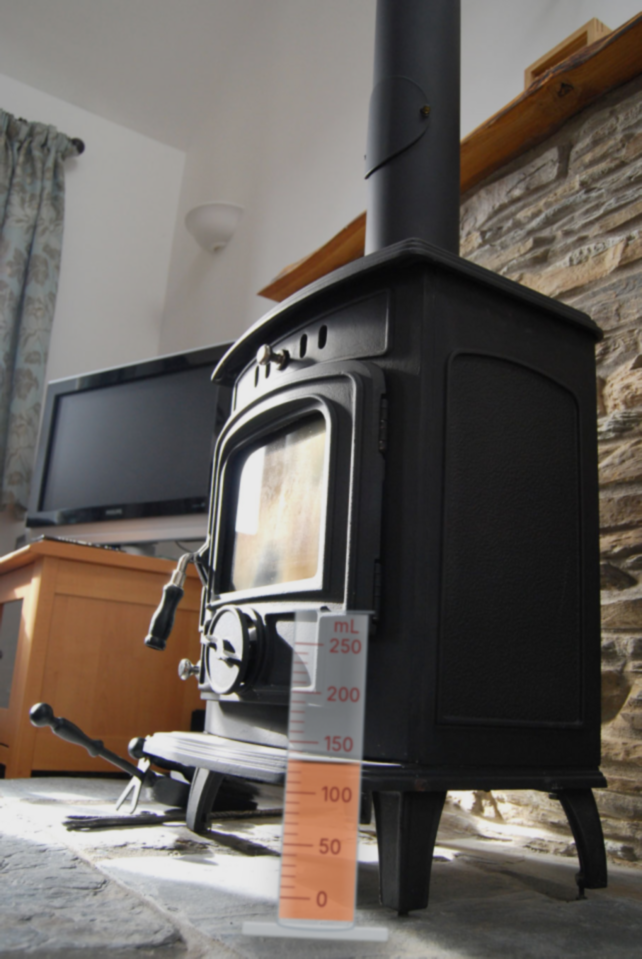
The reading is 130 mL
